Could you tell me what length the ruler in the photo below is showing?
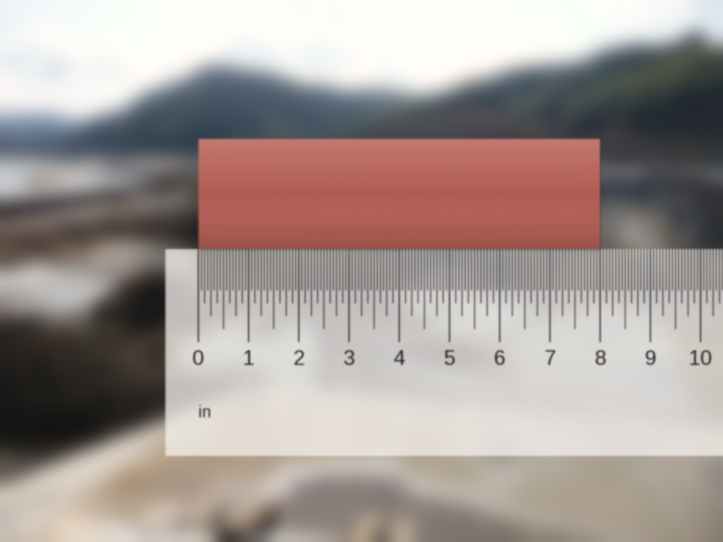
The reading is 8 in
